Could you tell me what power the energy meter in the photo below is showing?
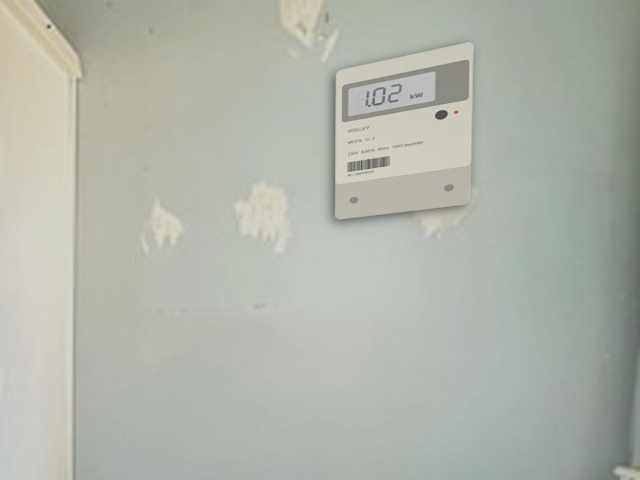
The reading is 1.02 kW
